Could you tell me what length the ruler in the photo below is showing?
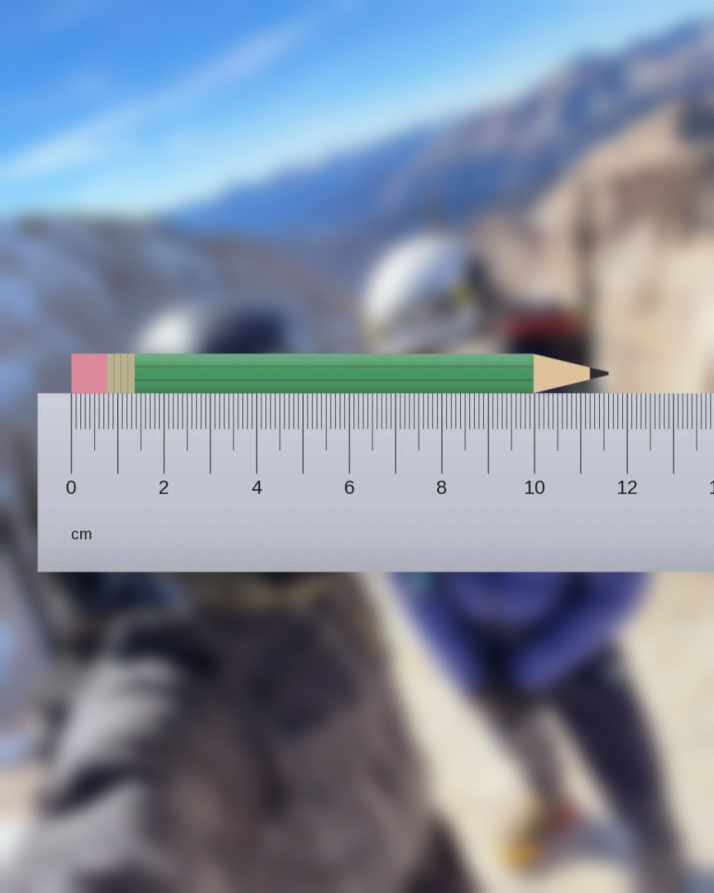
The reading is 11.6 cm
